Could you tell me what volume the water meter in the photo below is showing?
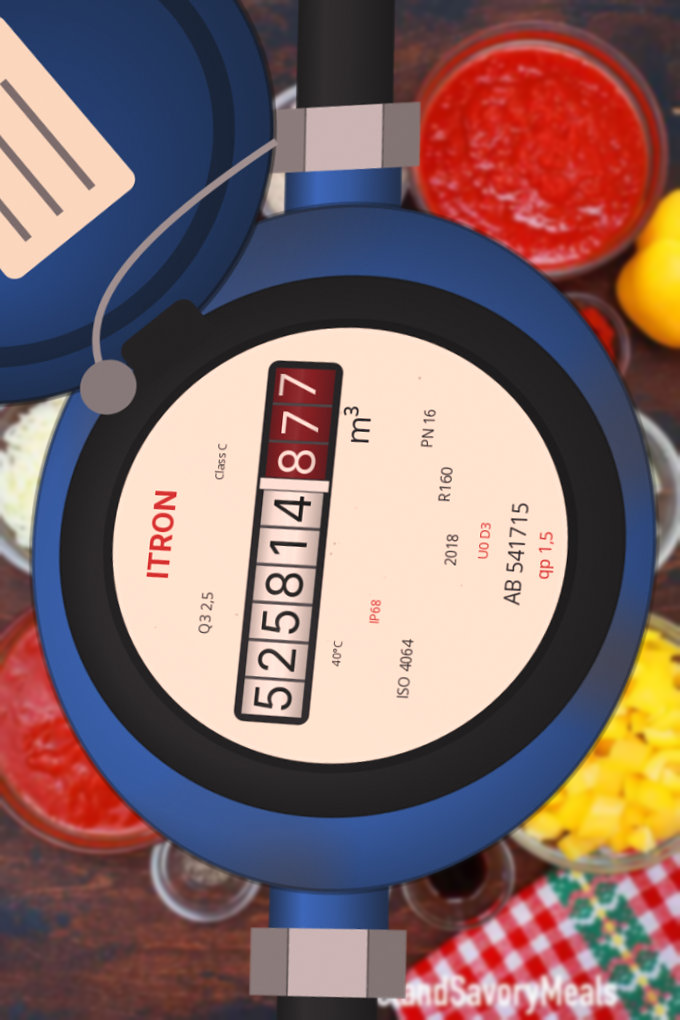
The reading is 525814.877 m³
